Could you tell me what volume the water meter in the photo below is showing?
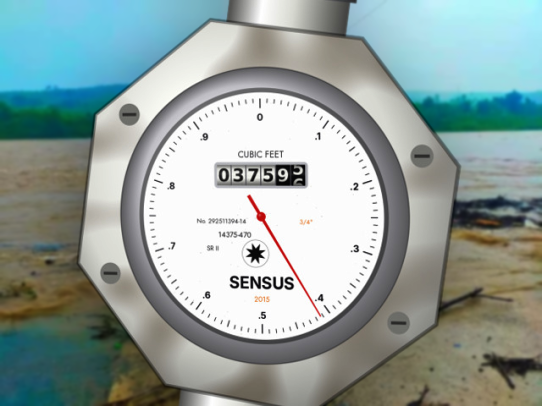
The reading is 37595.41 ft³
